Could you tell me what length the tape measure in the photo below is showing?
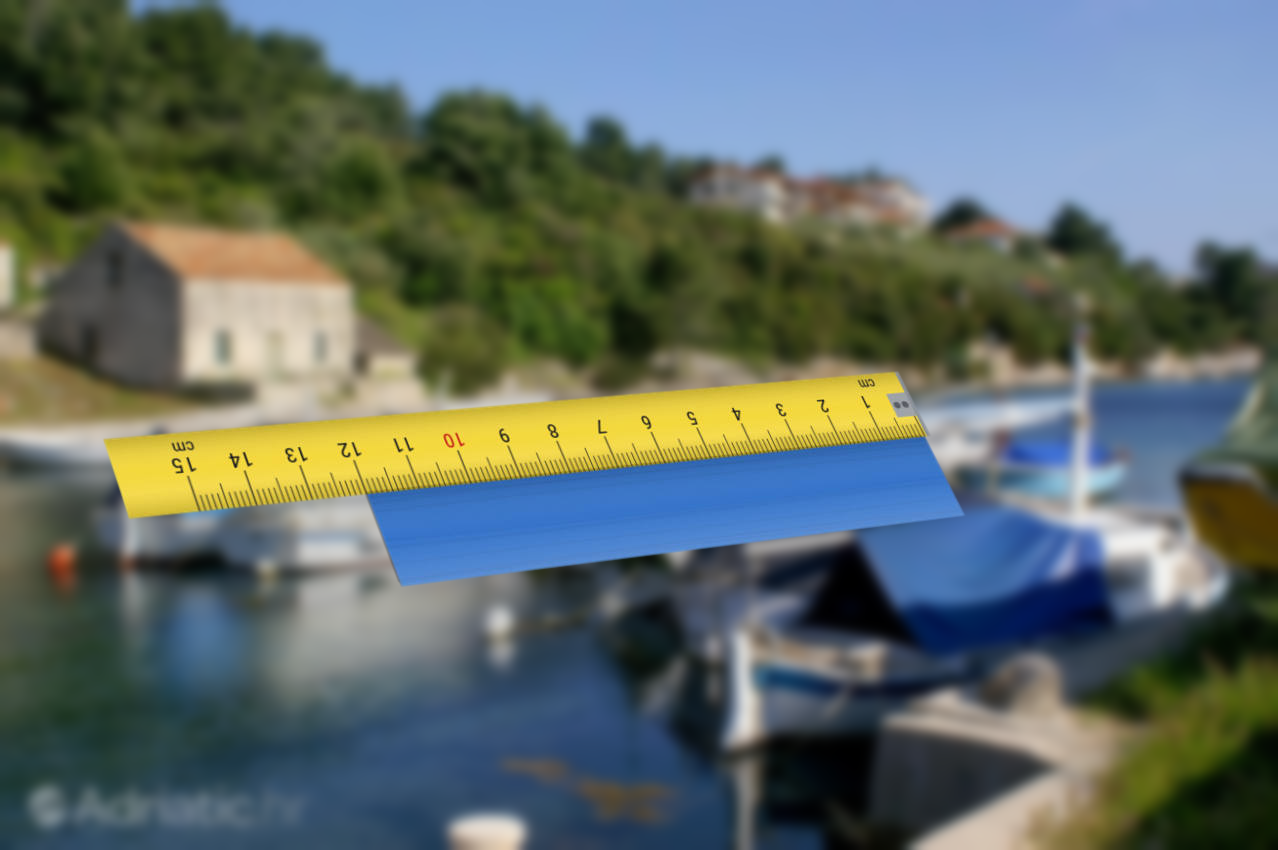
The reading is 12 cm
